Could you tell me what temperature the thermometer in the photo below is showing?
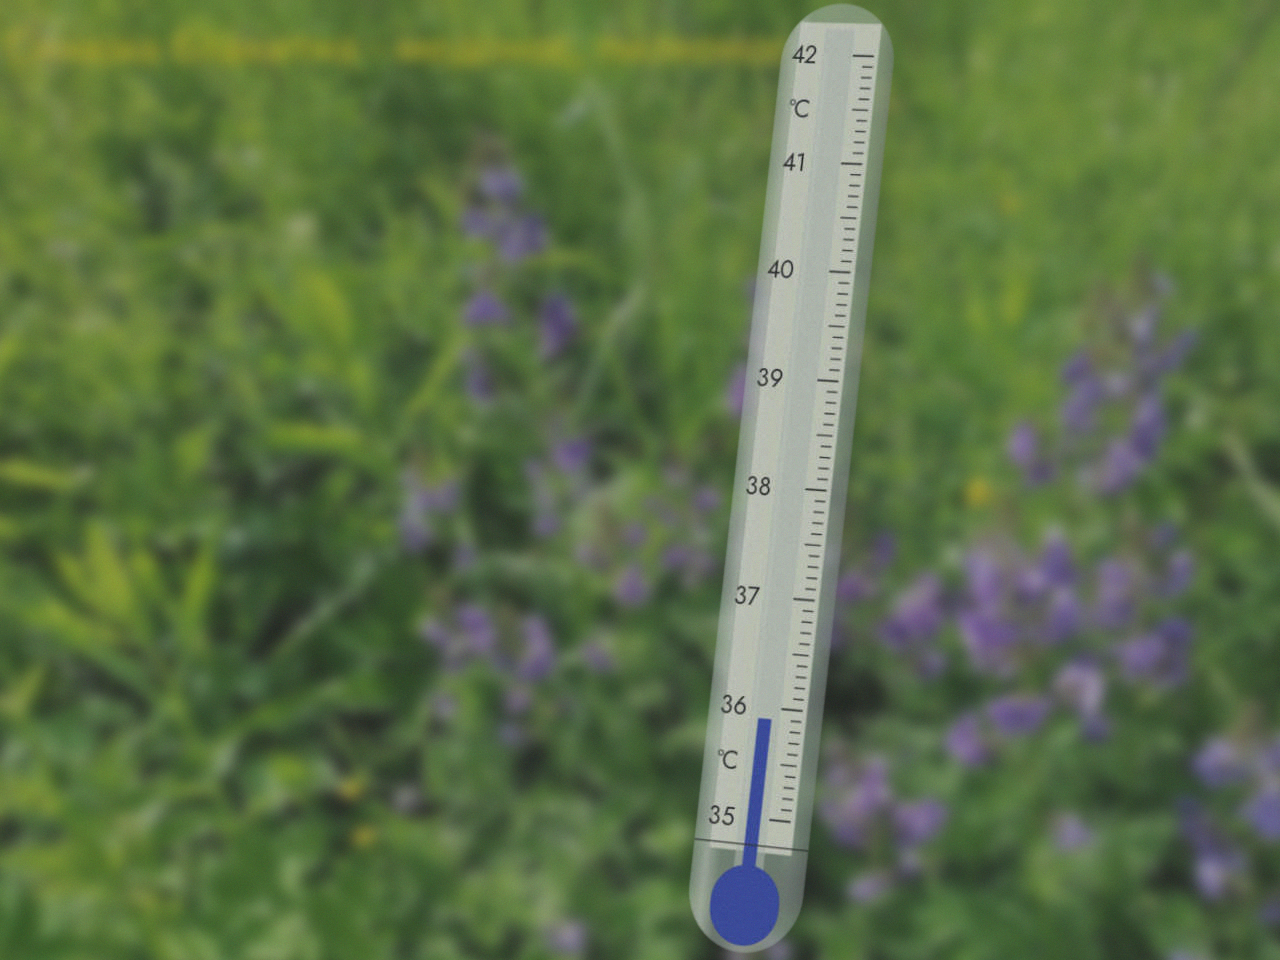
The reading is 35.9 °C
